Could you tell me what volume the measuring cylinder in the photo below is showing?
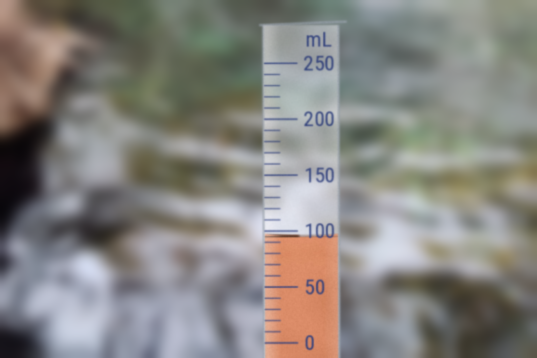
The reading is 95 mL
